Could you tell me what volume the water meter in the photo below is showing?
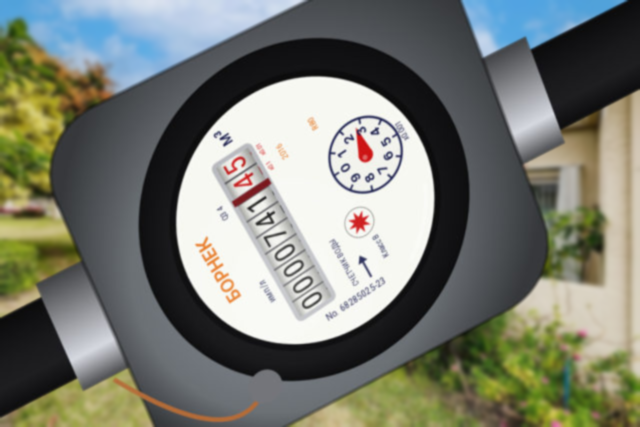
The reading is 741.452 m³
